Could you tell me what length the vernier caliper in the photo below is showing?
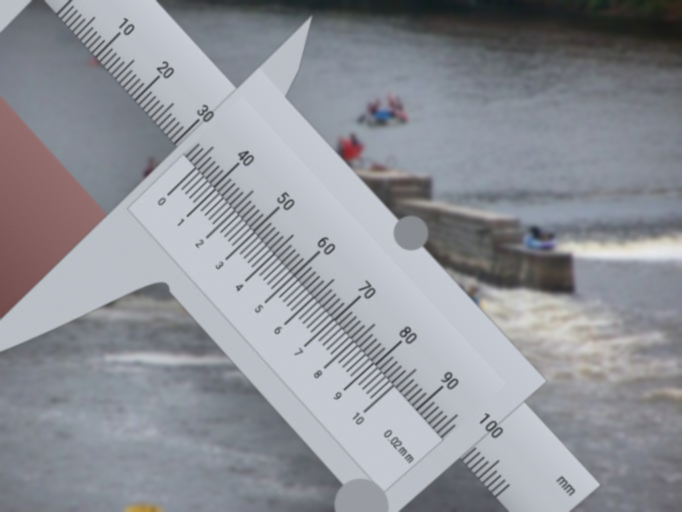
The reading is 35.5 mm
